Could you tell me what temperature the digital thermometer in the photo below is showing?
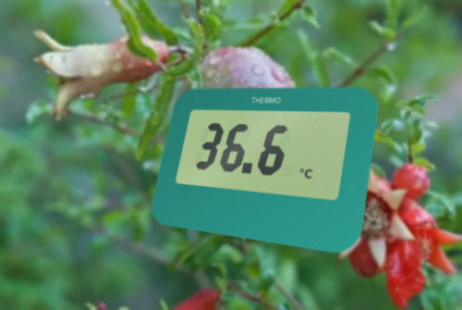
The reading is 36.6 °C
